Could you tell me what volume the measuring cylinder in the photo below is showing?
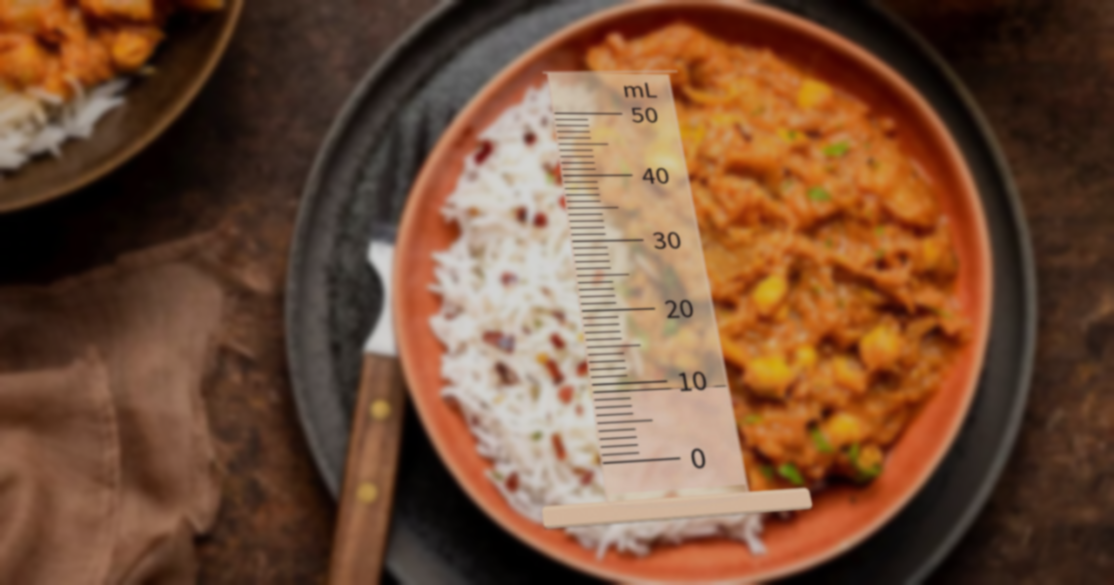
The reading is 9 mL
